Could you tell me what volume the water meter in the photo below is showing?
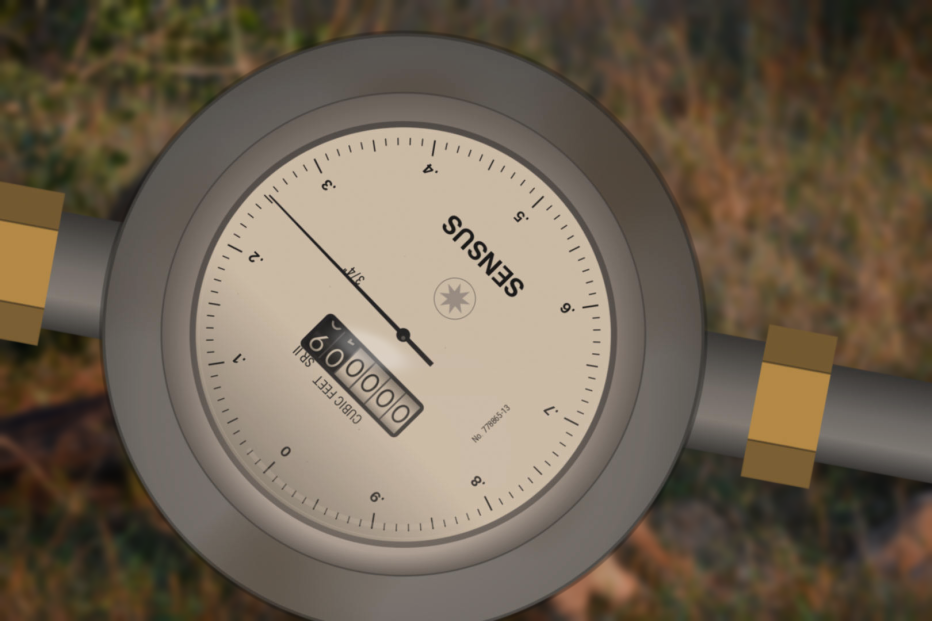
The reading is 9.25 ft³
